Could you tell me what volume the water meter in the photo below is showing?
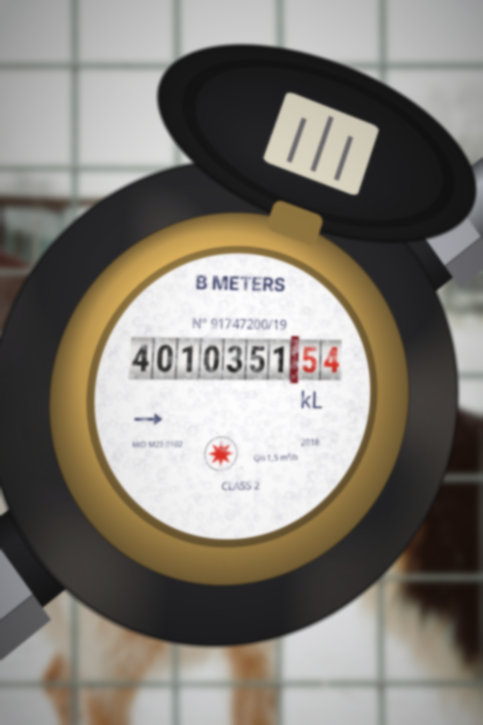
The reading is 4010351.54 kL
